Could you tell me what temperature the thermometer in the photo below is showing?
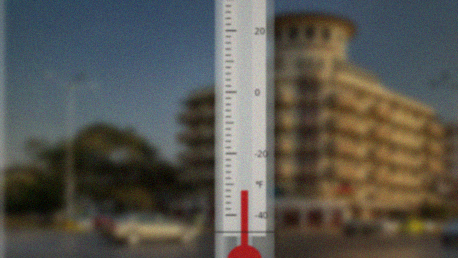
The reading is -32 °F
